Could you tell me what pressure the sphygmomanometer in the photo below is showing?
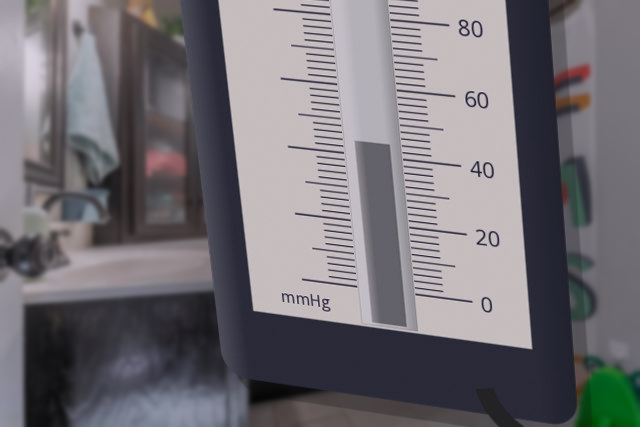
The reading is 44 mmHg
